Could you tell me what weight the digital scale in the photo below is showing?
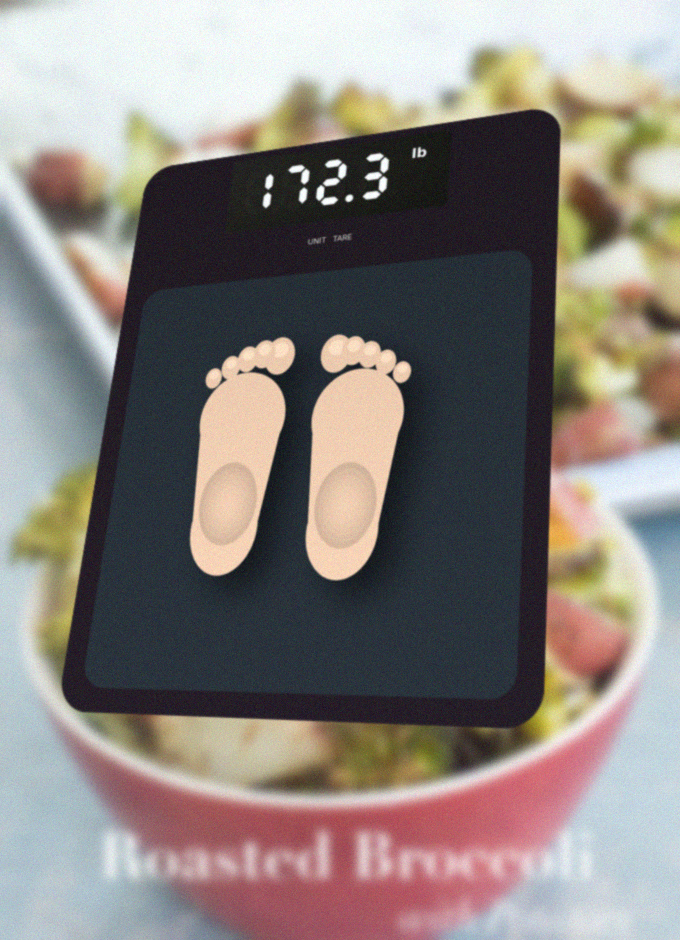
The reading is 172.3 lb
